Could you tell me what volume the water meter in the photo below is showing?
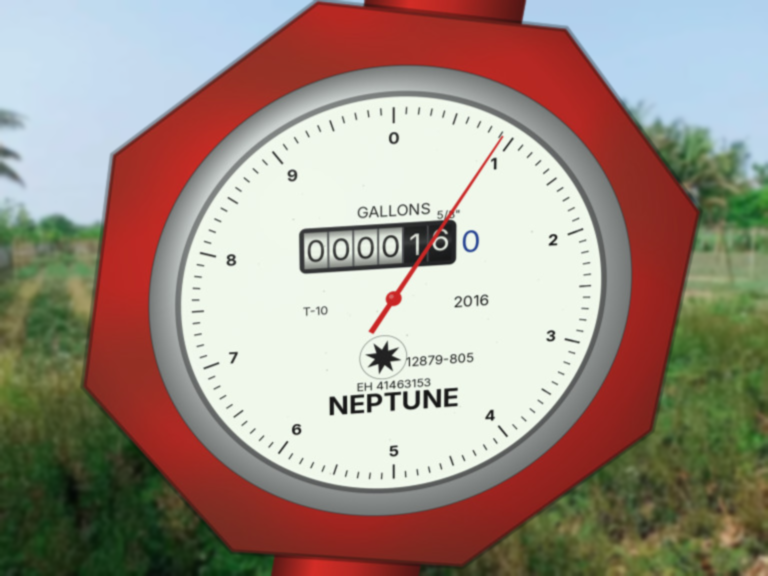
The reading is 160.9 gal
